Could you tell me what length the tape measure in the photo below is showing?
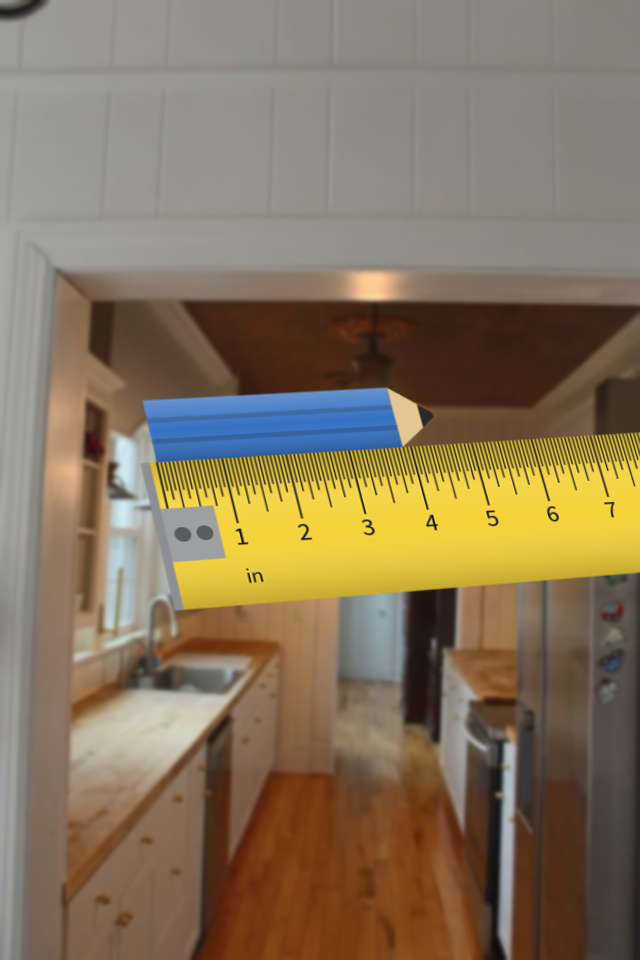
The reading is 4.5 in
